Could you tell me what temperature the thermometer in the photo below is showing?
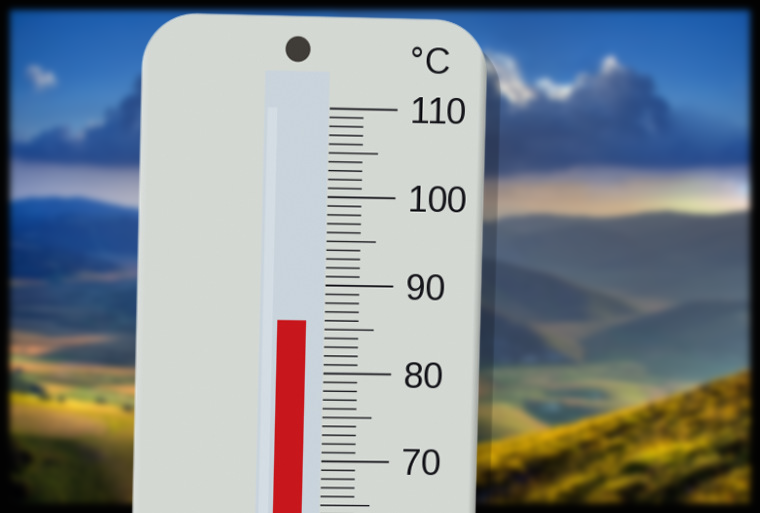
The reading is 86 °C
